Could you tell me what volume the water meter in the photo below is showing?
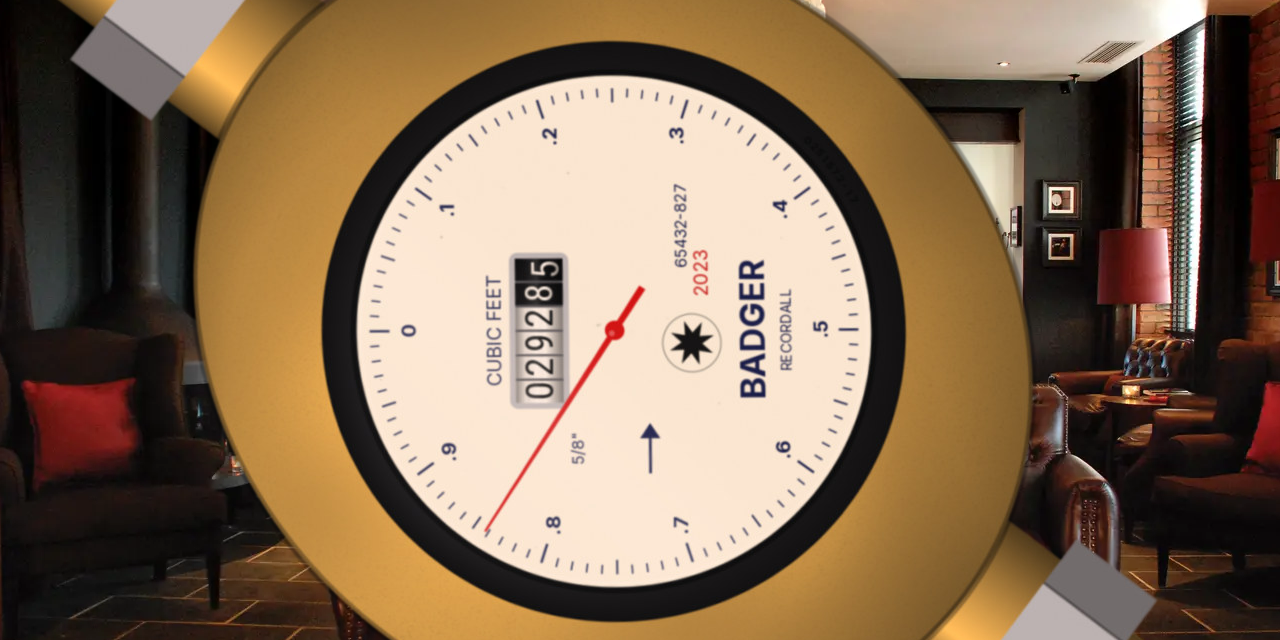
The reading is 29284.84 ft³
